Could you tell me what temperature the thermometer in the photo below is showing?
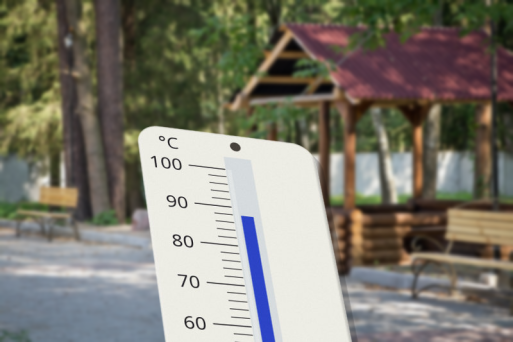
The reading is 88 °C
